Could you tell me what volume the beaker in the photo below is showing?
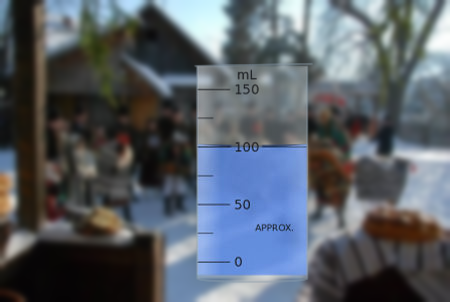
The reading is 100 mL
